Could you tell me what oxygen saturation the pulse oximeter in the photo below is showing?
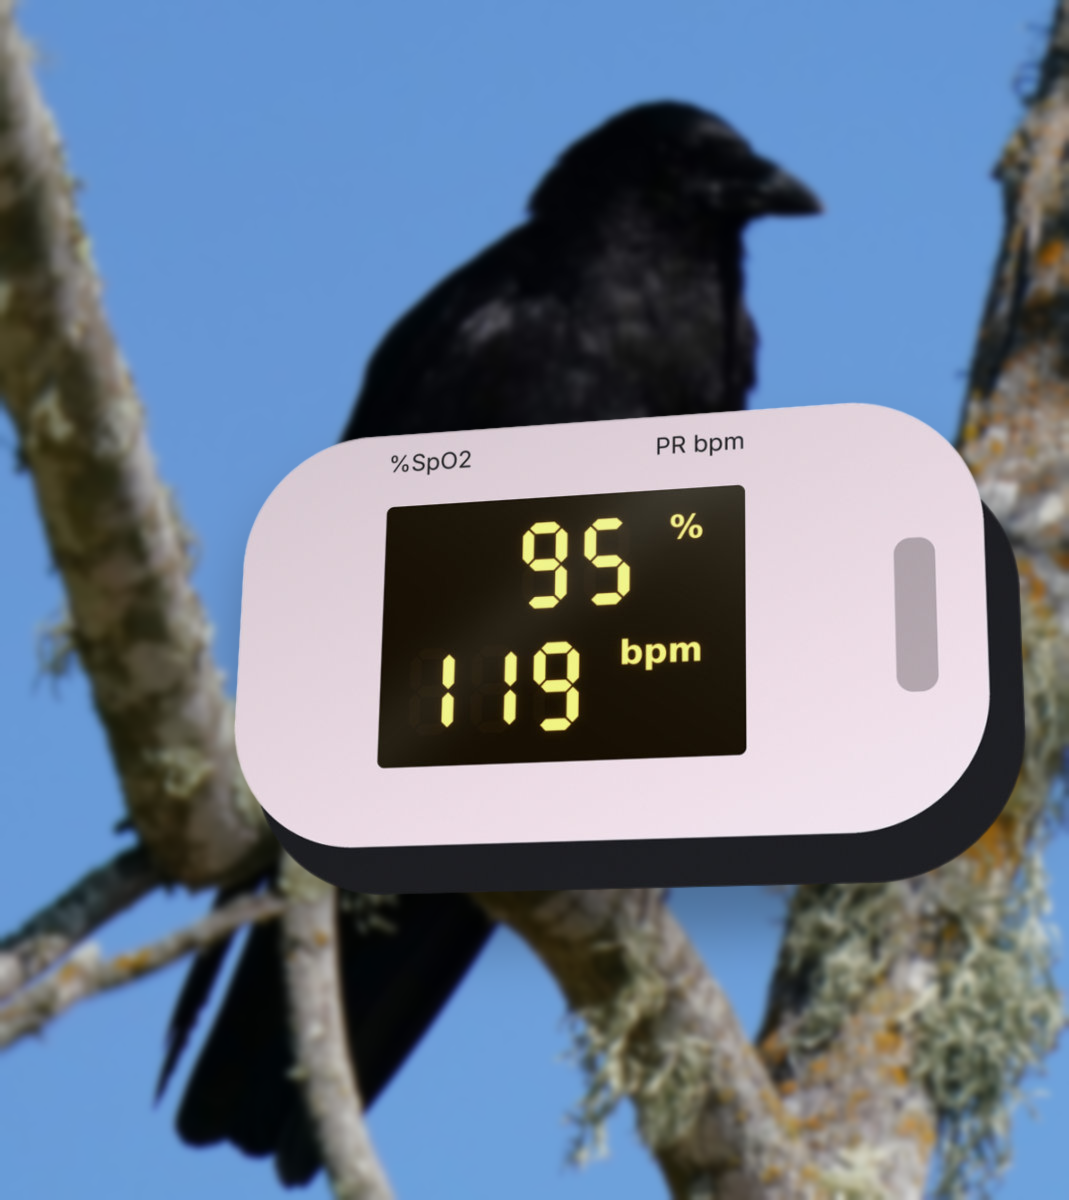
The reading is 95 %
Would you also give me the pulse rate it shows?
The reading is 119 bpm
